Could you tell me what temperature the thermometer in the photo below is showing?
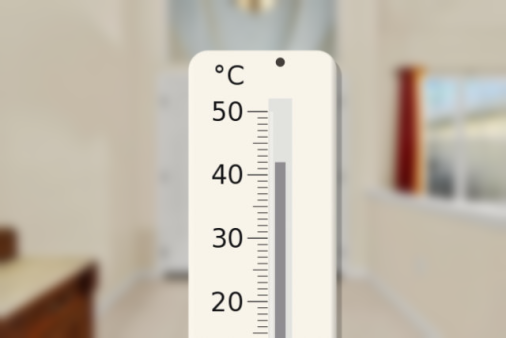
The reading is 42 °C
